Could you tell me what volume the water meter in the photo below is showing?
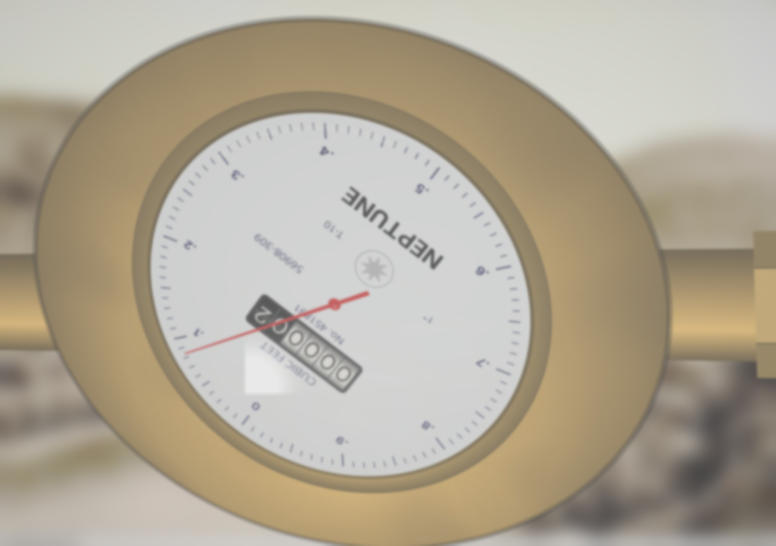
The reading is 2.08 ft³
